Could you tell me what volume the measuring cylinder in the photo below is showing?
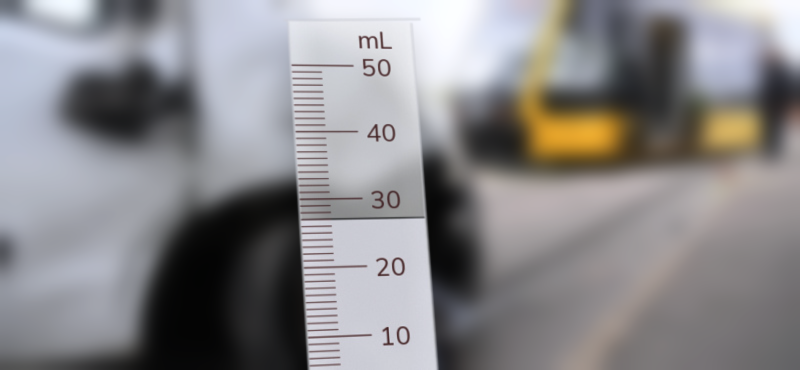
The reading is 27 mL
